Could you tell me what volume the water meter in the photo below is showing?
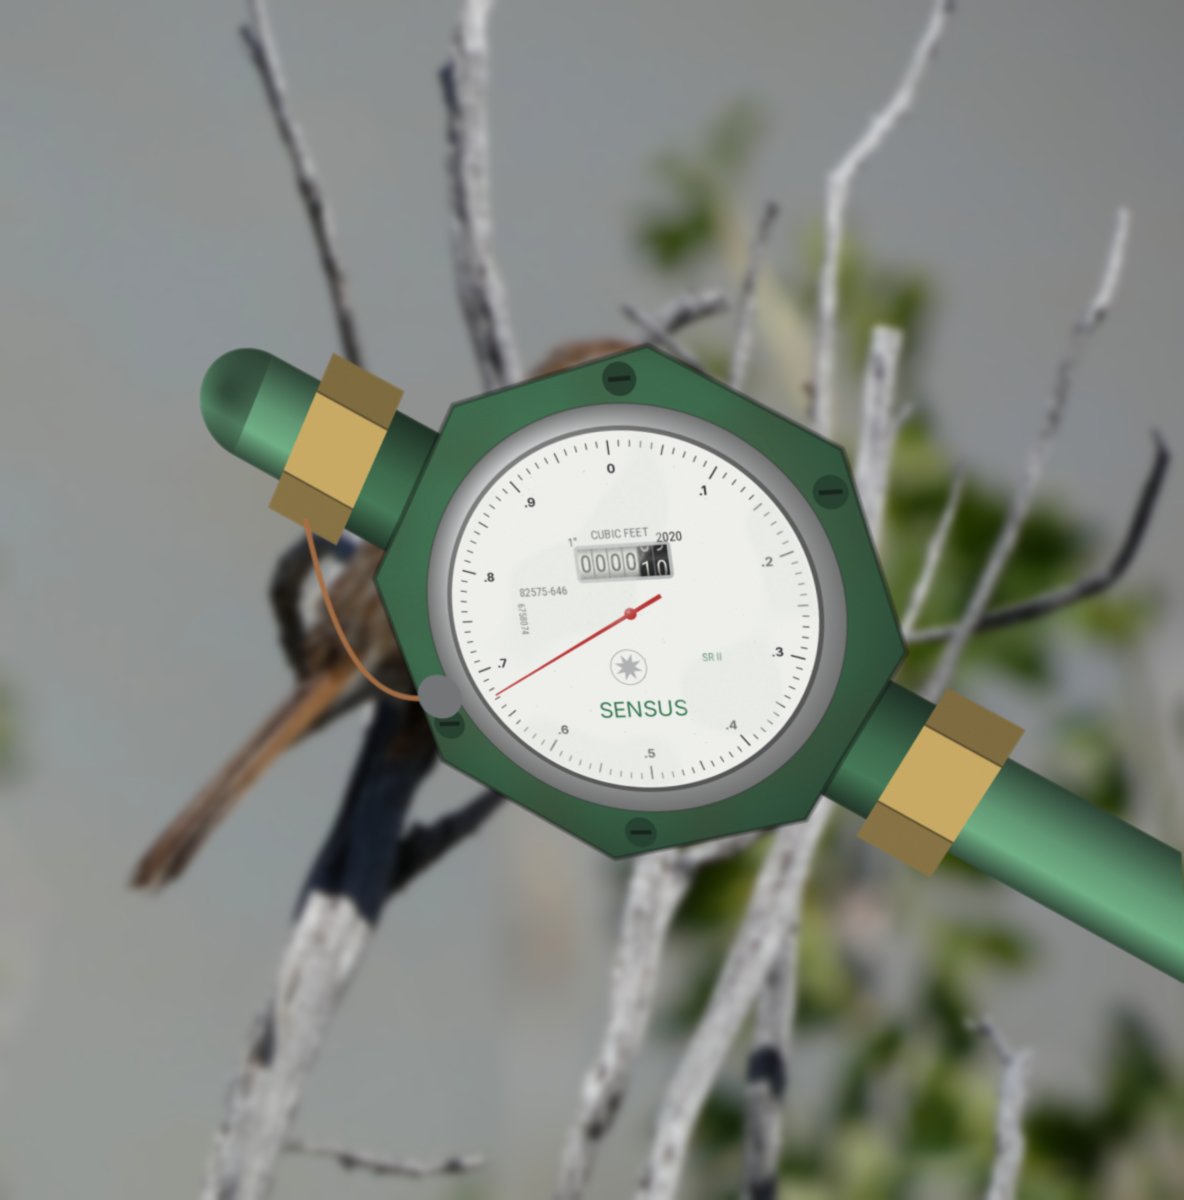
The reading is 9.67 ft³
